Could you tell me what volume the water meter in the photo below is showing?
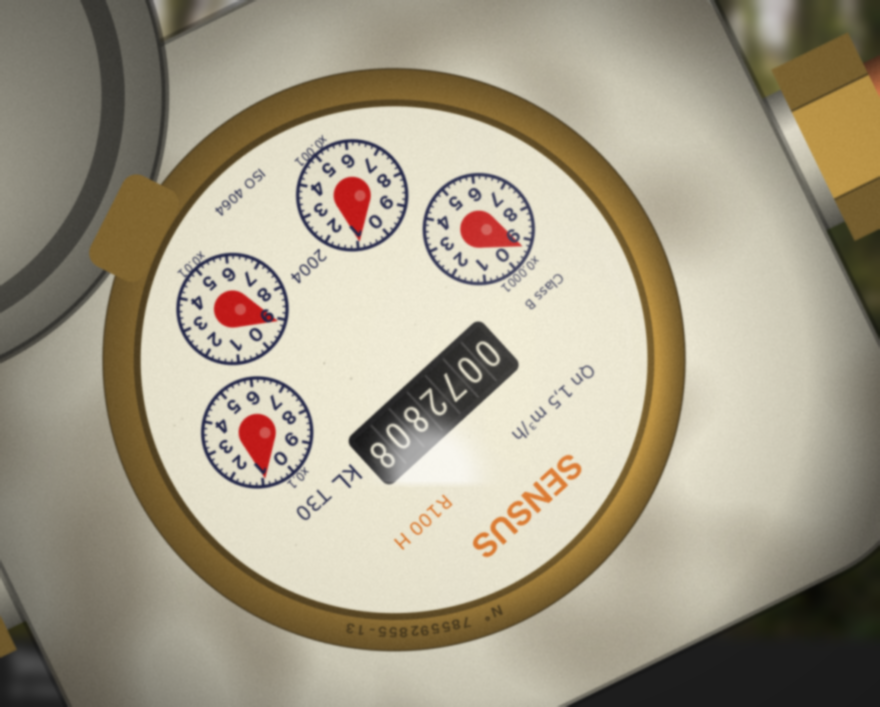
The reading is 72808.0909 kL
